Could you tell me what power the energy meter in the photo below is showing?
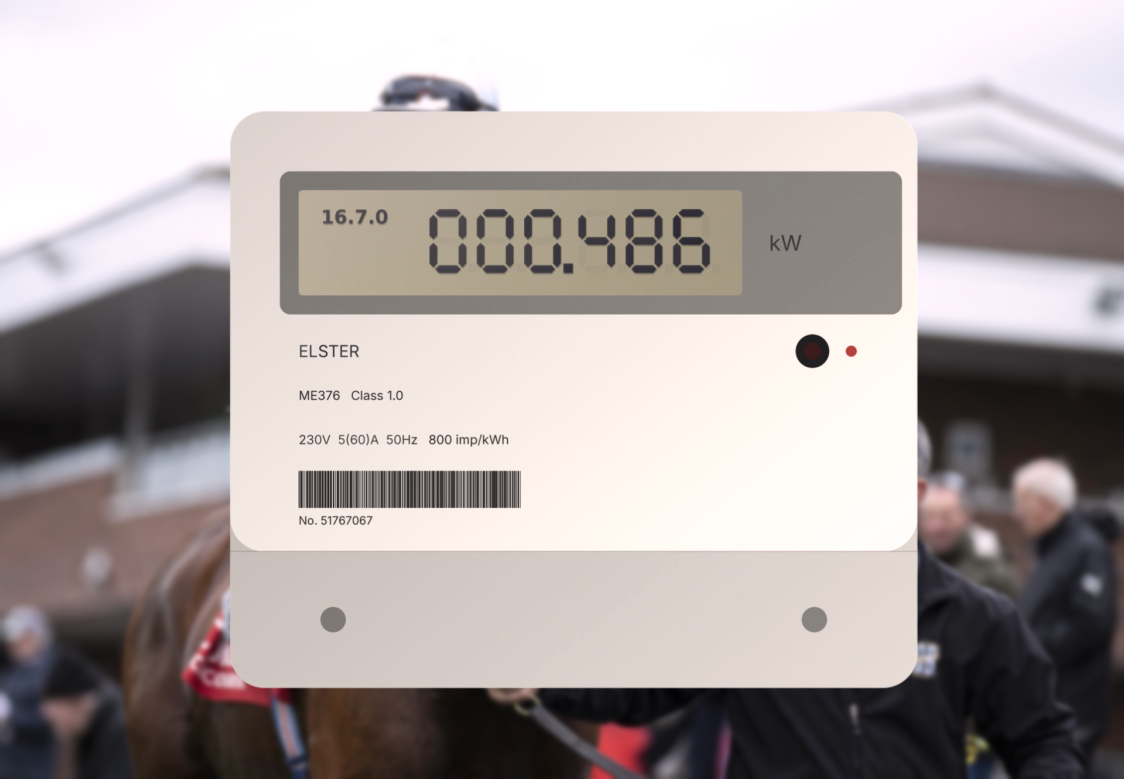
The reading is 0.486 kW
